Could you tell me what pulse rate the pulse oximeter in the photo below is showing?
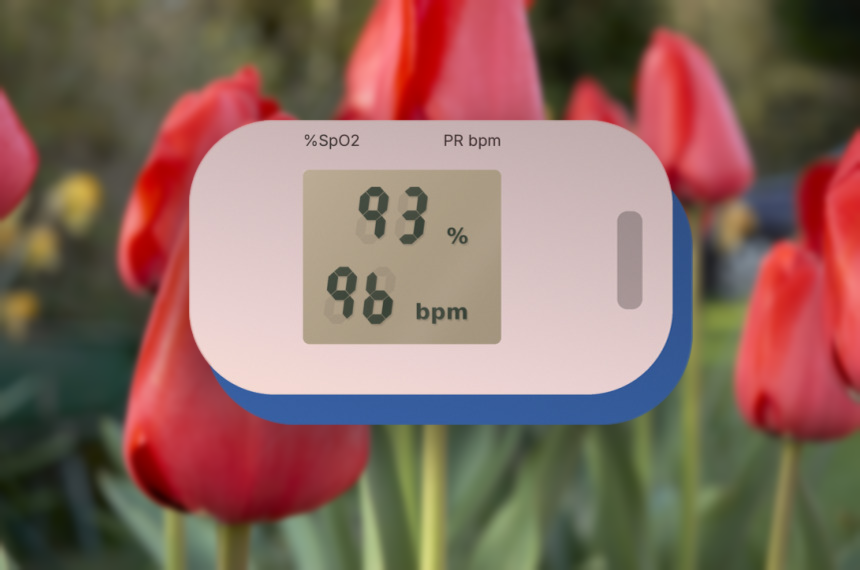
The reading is 96 bpm
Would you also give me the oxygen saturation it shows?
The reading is 93 %
